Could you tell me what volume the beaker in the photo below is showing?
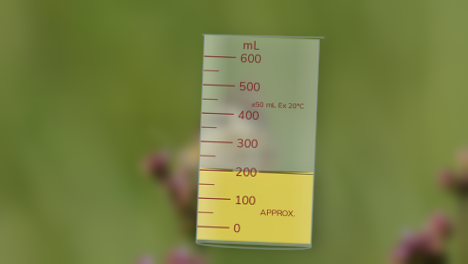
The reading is 200 mL
